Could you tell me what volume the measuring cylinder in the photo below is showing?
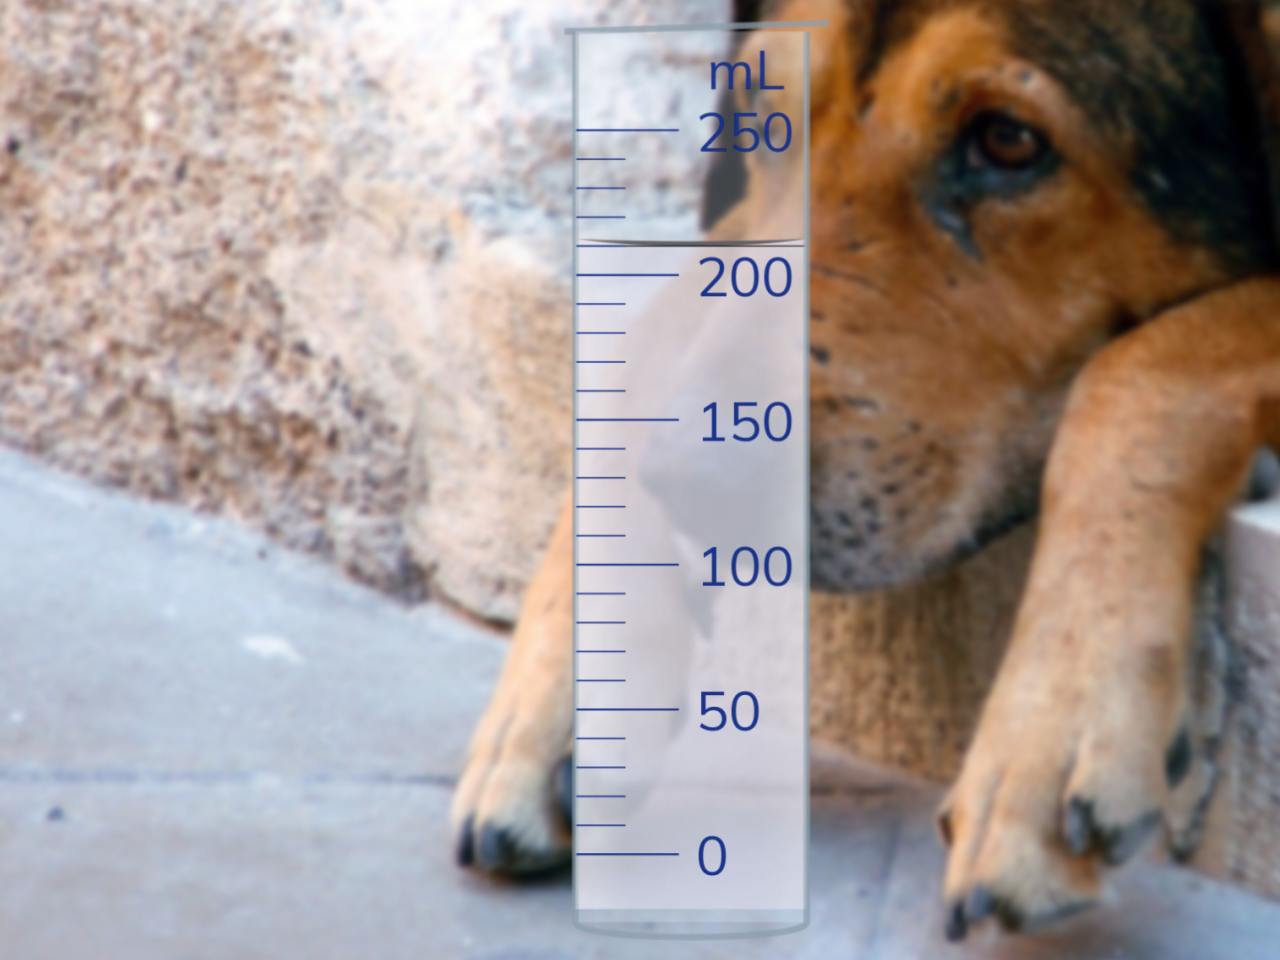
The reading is 210 mL
